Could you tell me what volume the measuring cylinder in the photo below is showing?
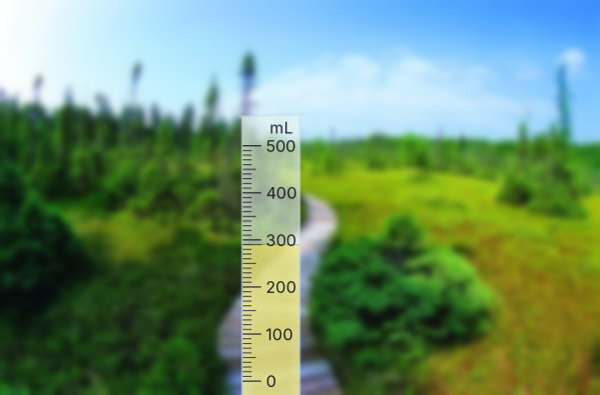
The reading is 290 mL
